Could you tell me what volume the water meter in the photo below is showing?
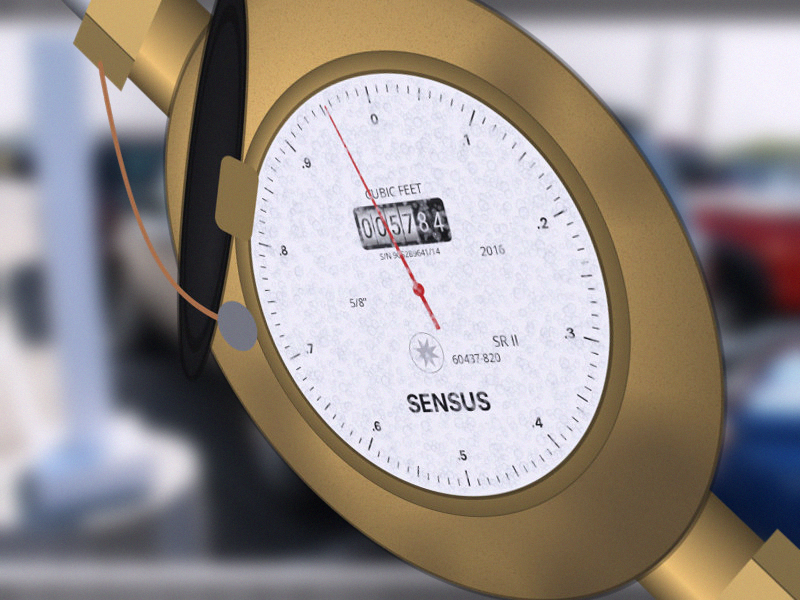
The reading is 5783.95 ft³
